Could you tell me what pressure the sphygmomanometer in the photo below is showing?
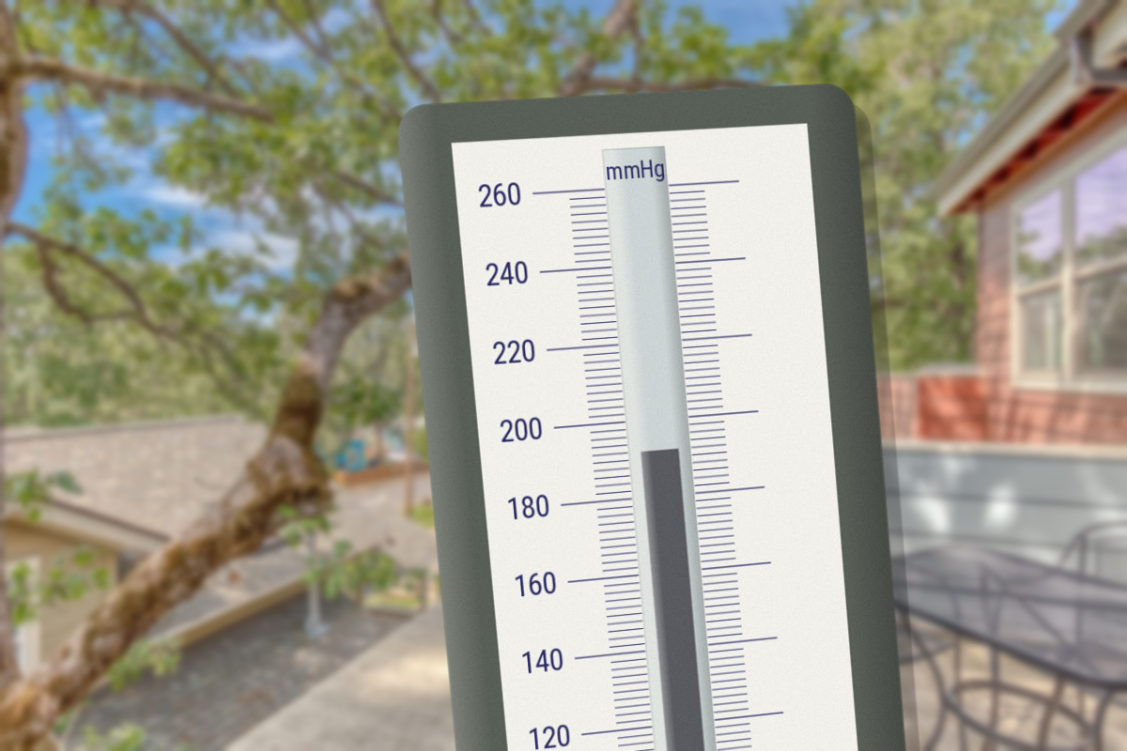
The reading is 192 mmHg
